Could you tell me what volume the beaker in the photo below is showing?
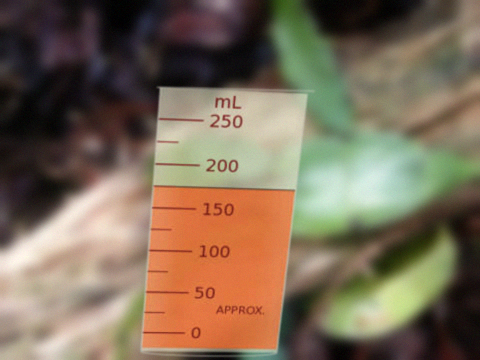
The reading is 175 mL
